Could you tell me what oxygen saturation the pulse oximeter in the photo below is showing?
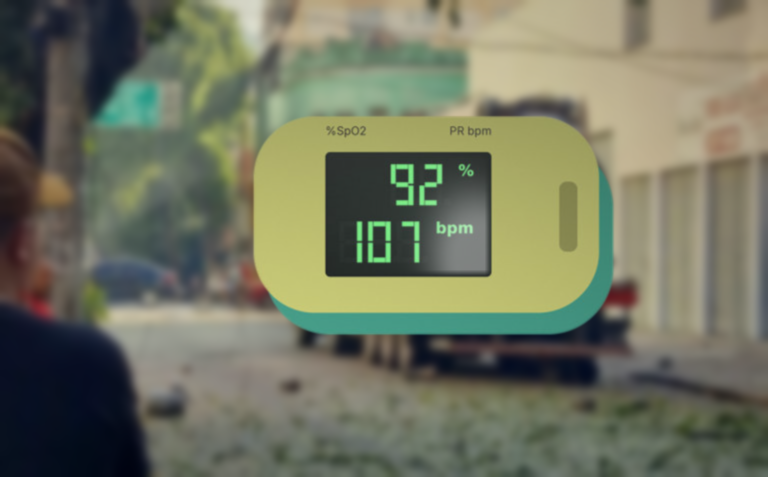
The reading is 92 %
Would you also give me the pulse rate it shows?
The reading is 107 bpm
